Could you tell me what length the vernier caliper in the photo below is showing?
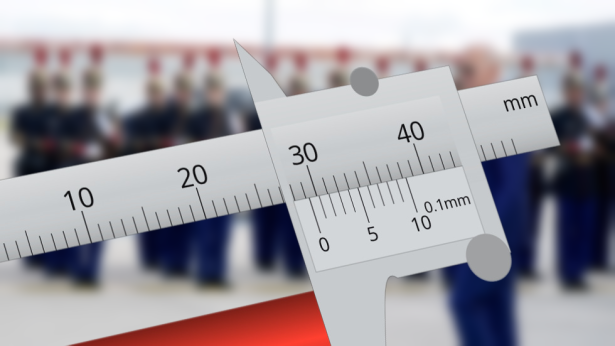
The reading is 29.3 mm
